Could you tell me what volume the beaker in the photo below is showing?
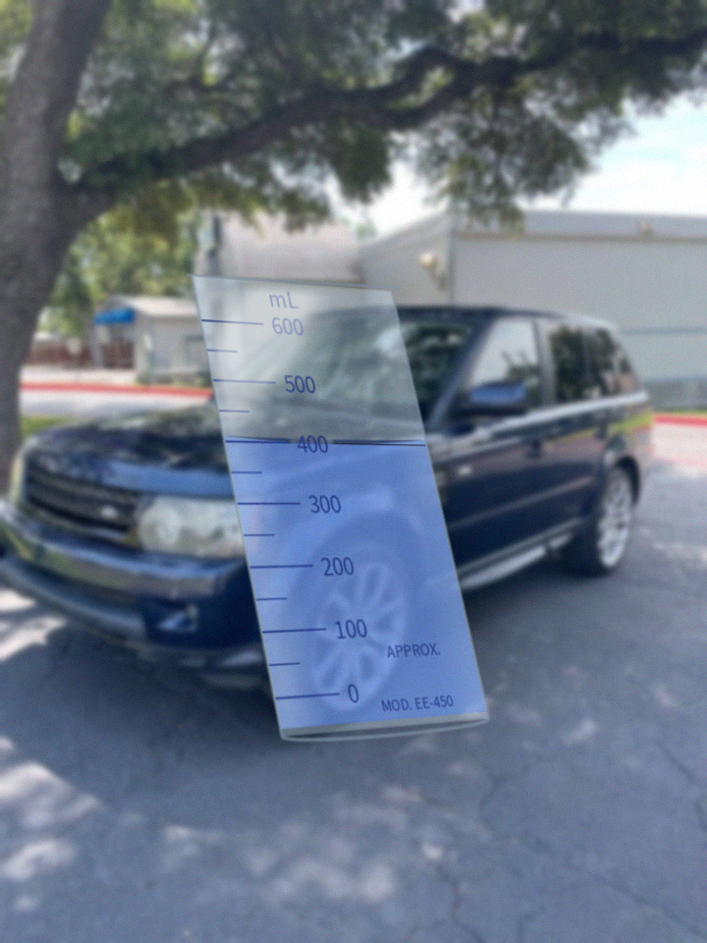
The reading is 400 mL
